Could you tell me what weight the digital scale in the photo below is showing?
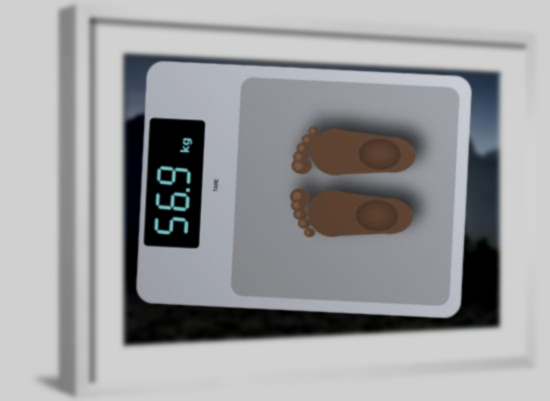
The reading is 56.9 kg
